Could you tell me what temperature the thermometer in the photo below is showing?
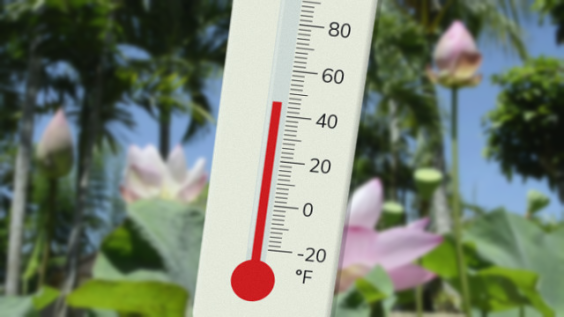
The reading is 46 °F
